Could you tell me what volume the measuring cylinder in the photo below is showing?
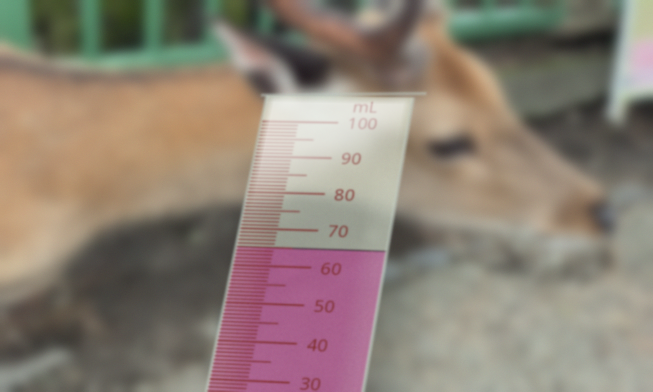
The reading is 65 mL
